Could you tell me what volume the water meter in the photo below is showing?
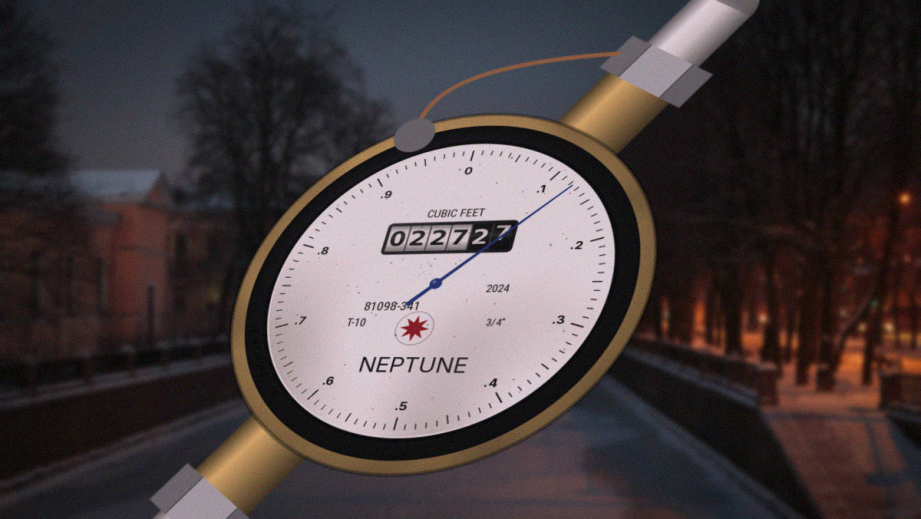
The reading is 22727.12 ft³
